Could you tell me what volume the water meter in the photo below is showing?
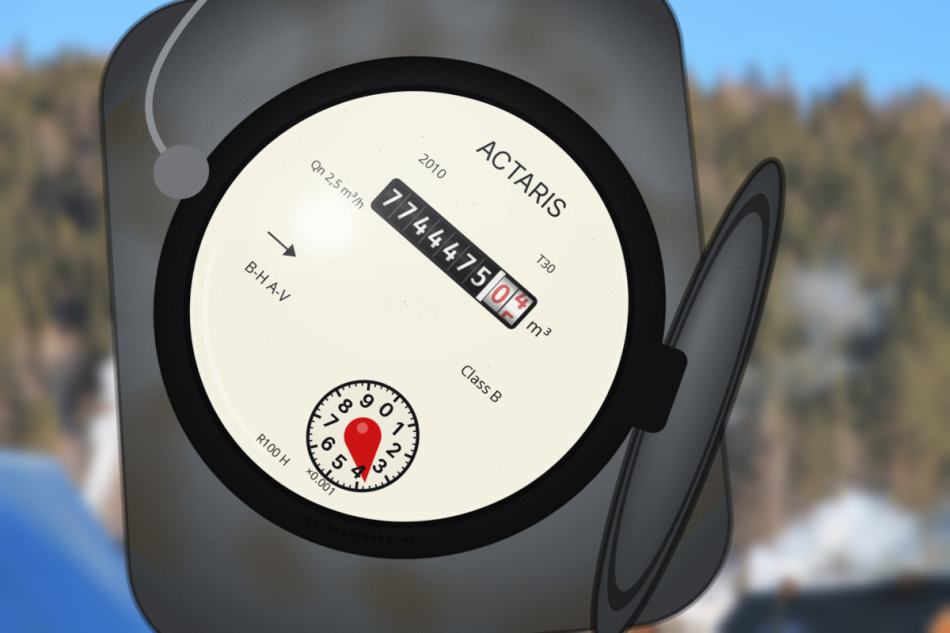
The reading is 7744475.043 m³
